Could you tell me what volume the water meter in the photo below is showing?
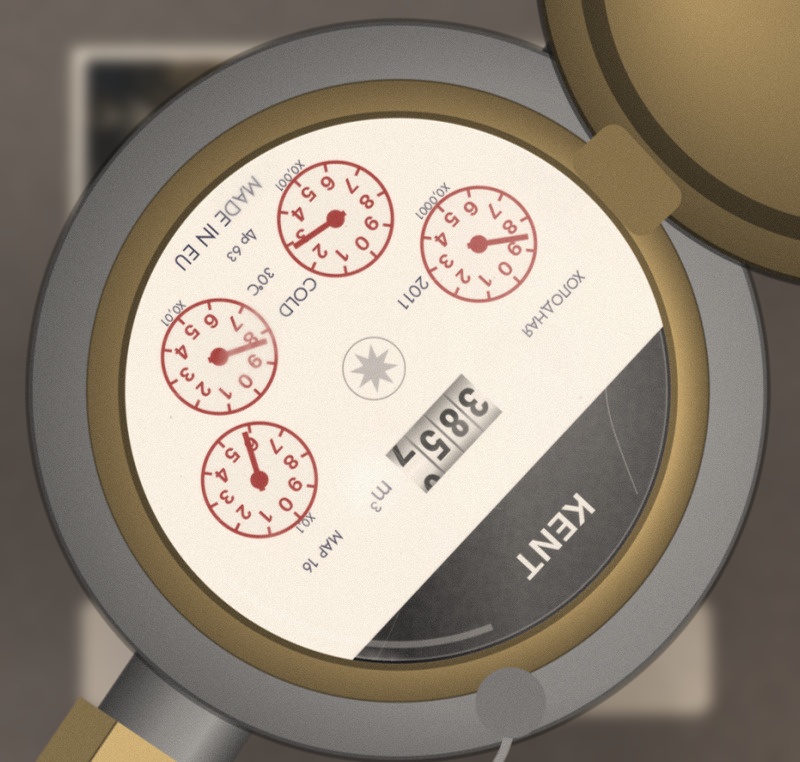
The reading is 3856.5828 m³
